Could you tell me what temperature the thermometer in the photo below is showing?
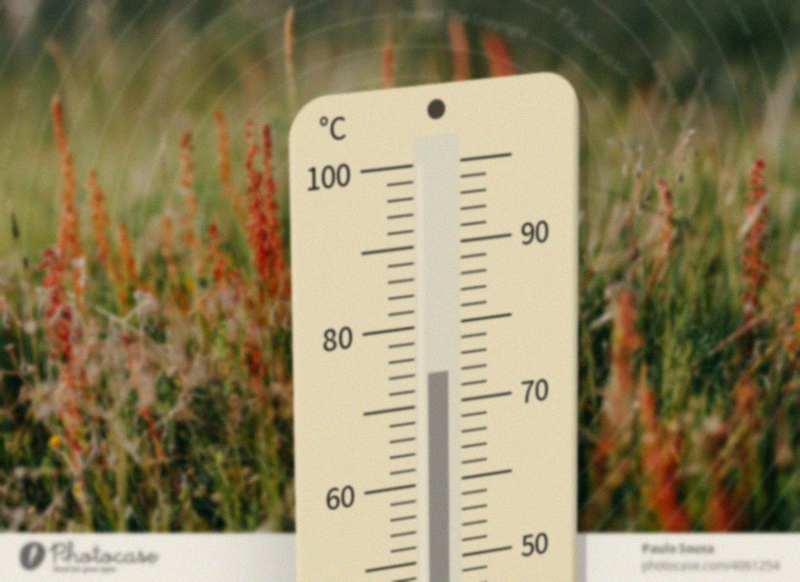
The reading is 74 °C
